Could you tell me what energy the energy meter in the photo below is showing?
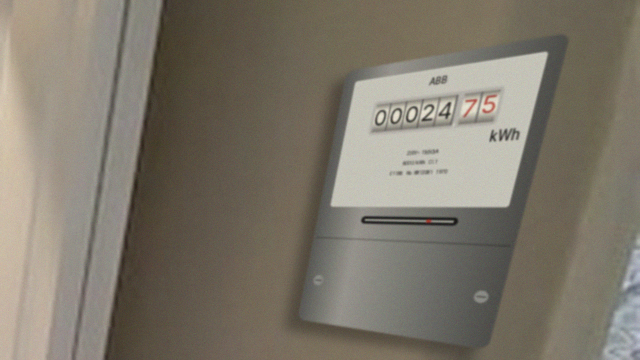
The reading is 24.75 kWh
